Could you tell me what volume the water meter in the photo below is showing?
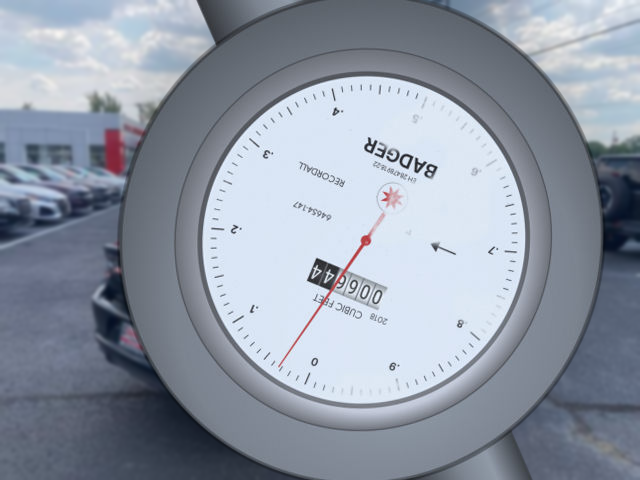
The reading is 6644.03 ft³
